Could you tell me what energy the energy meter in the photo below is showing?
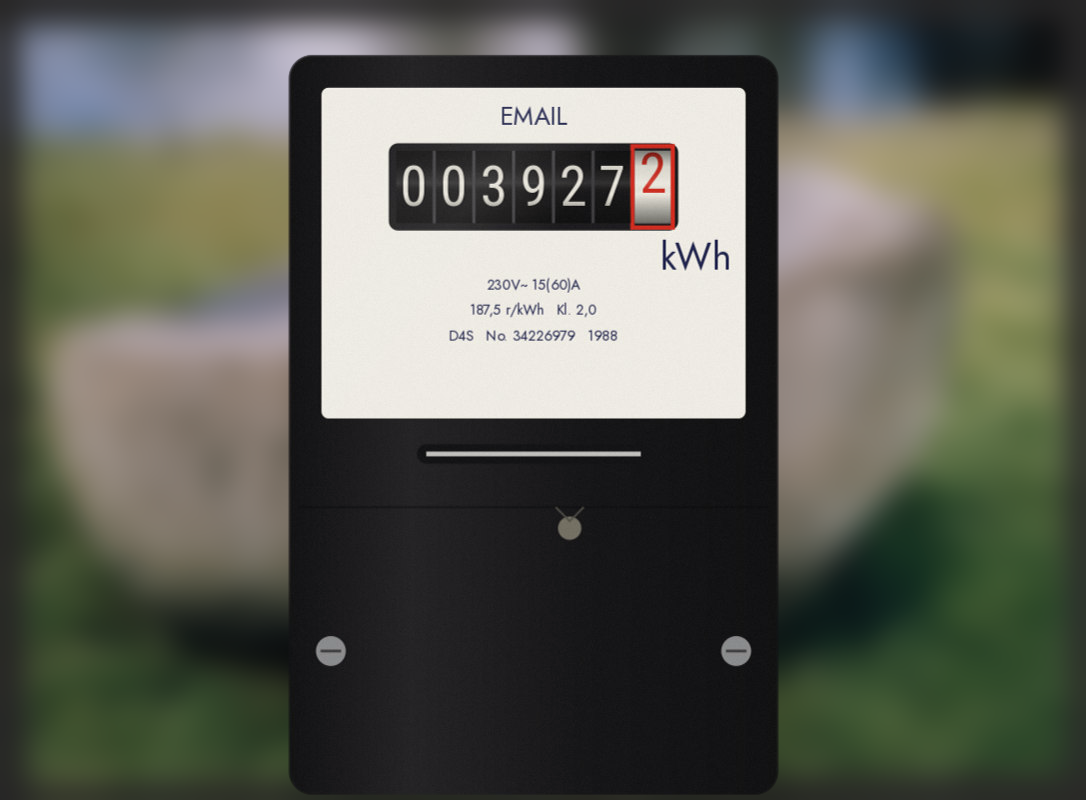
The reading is 3927.2 kWh
